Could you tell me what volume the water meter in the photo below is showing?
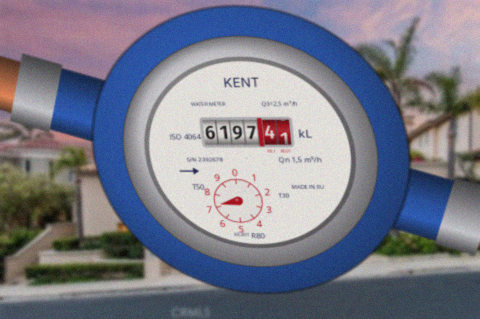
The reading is 6197.407 kL
